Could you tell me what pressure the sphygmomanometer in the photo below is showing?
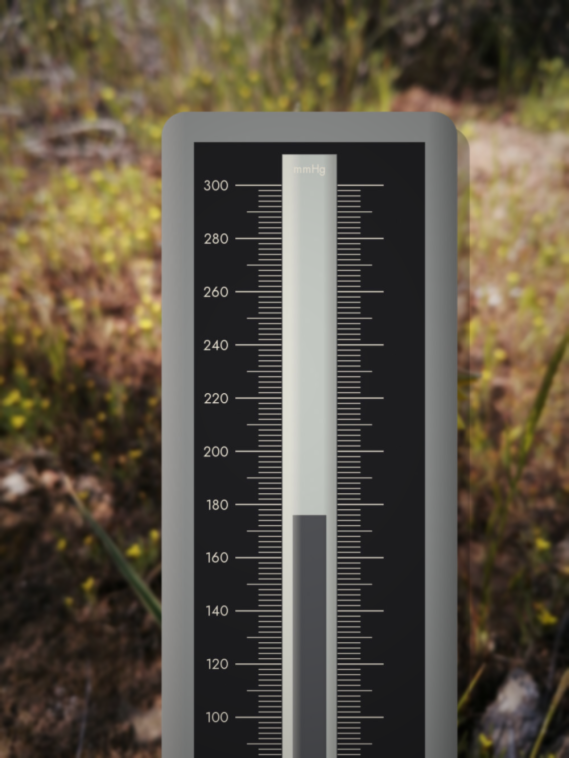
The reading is 176 mmHg
